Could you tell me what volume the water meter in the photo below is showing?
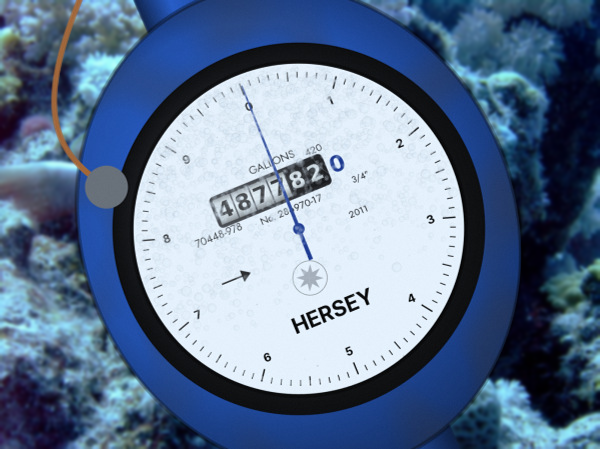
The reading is 4877820.0 gal
